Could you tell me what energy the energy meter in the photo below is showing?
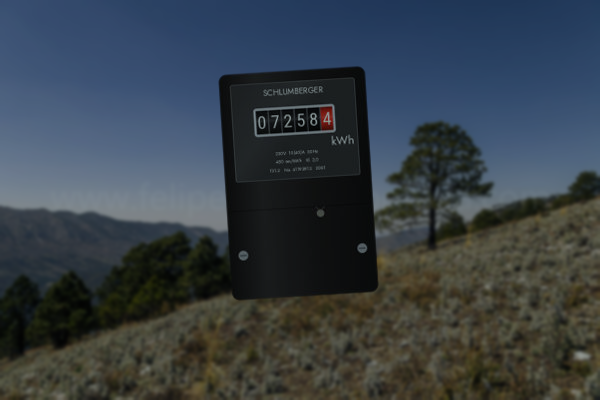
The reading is 7258.4 kWh
